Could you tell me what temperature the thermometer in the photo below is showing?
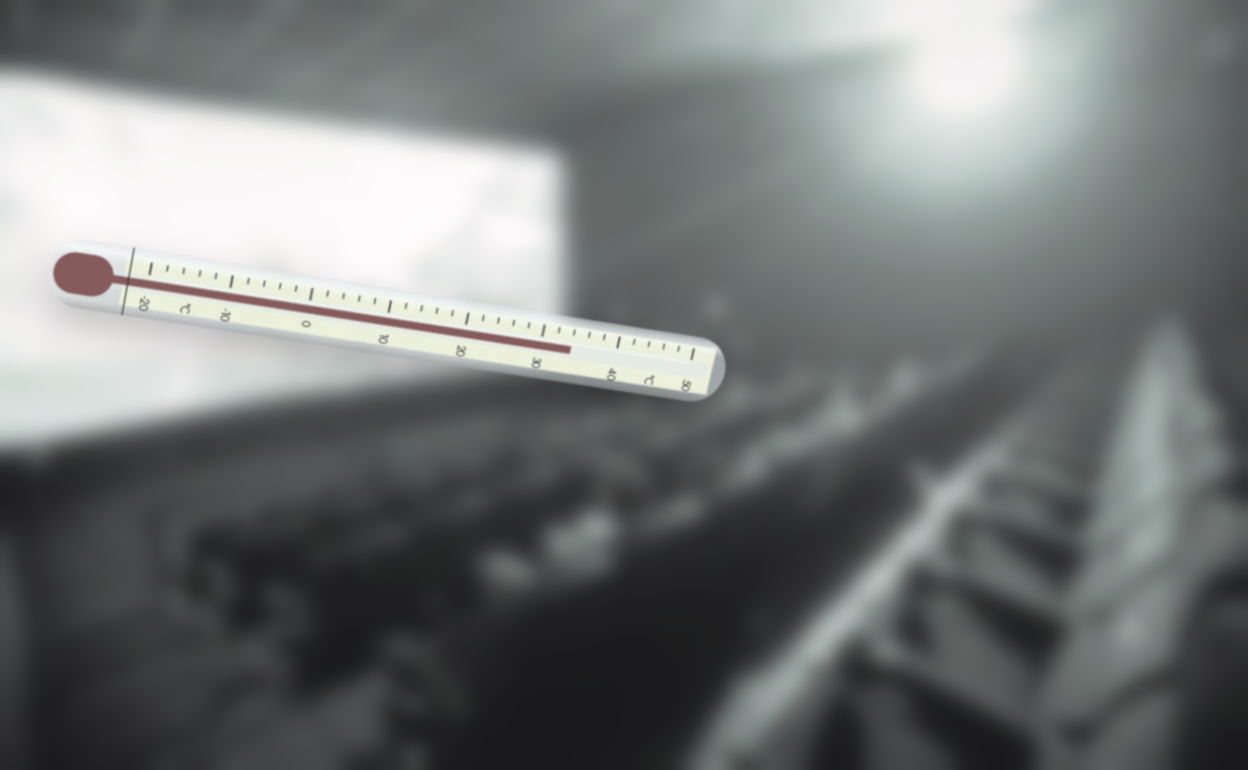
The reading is 34 °C
